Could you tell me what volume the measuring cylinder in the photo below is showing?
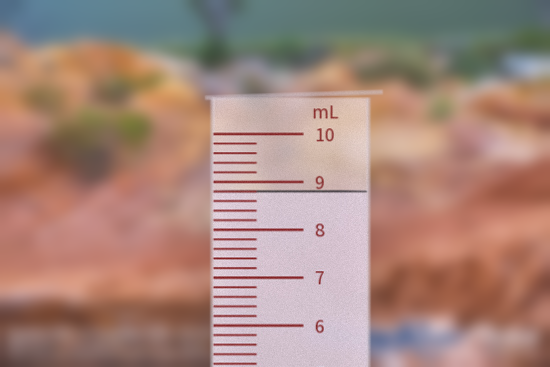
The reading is 8.8 mL
